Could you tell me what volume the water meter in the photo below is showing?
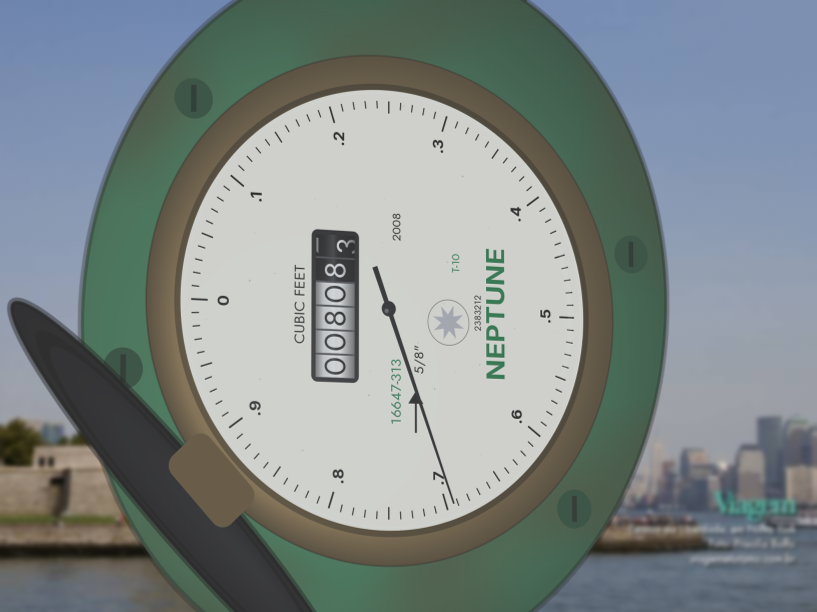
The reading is 8082.69 ft³
